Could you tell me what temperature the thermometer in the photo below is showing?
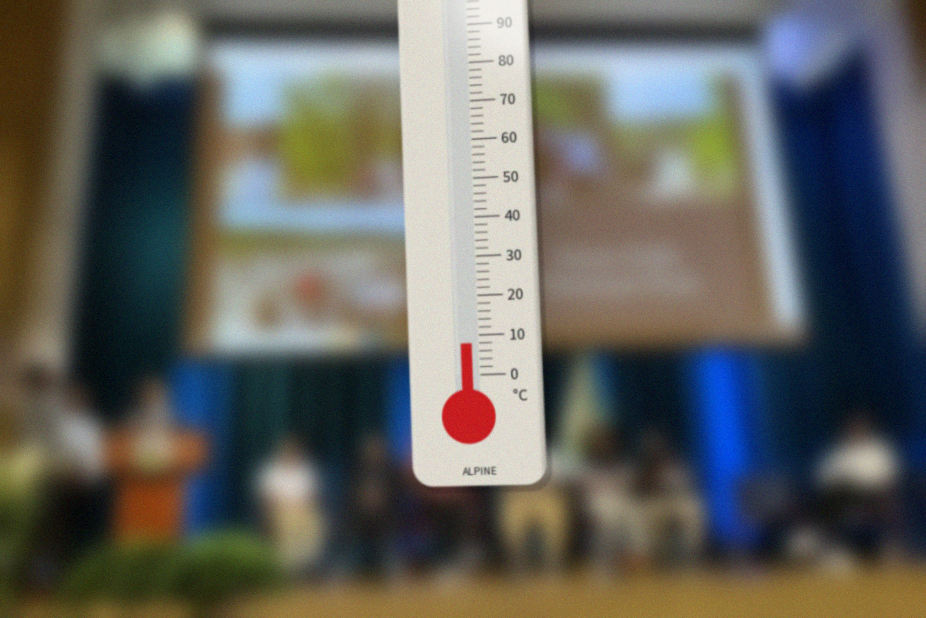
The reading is 8 °C
